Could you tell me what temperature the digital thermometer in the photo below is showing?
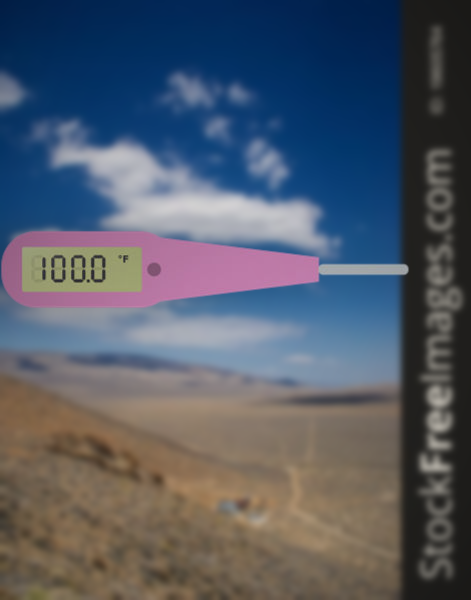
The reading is 100.0 °F
